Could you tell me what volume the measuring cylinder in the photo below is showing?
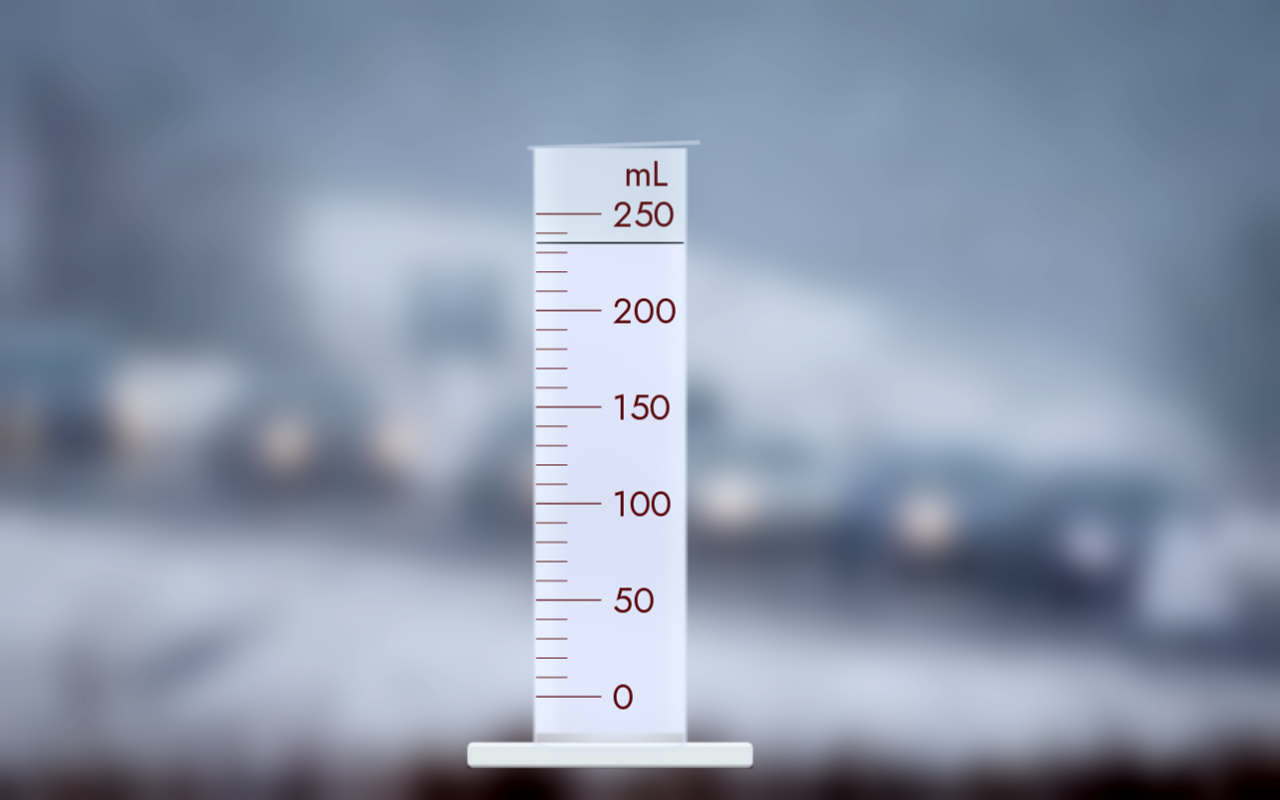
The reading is 235 mL
